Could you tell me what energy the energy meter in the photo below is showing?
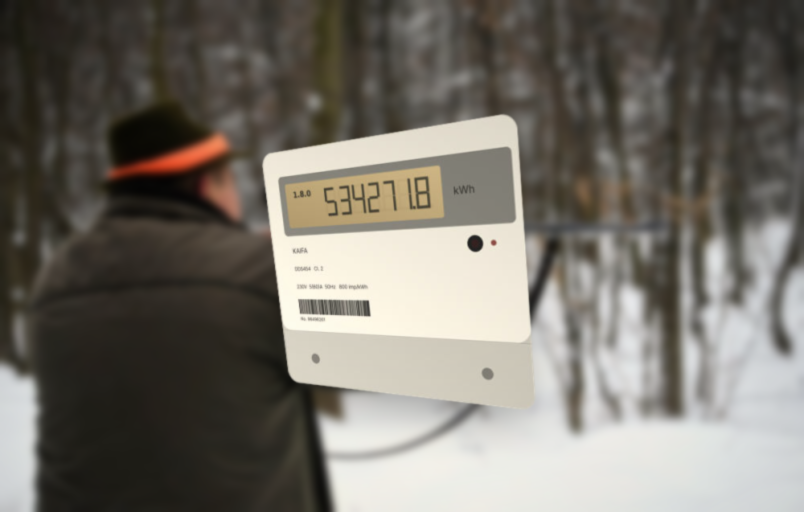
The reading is 534271.8 kWh
